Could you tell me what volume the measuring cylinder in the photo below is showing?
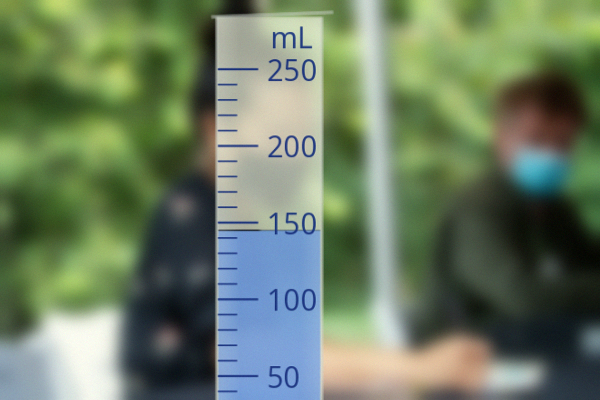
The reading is 145 mL
